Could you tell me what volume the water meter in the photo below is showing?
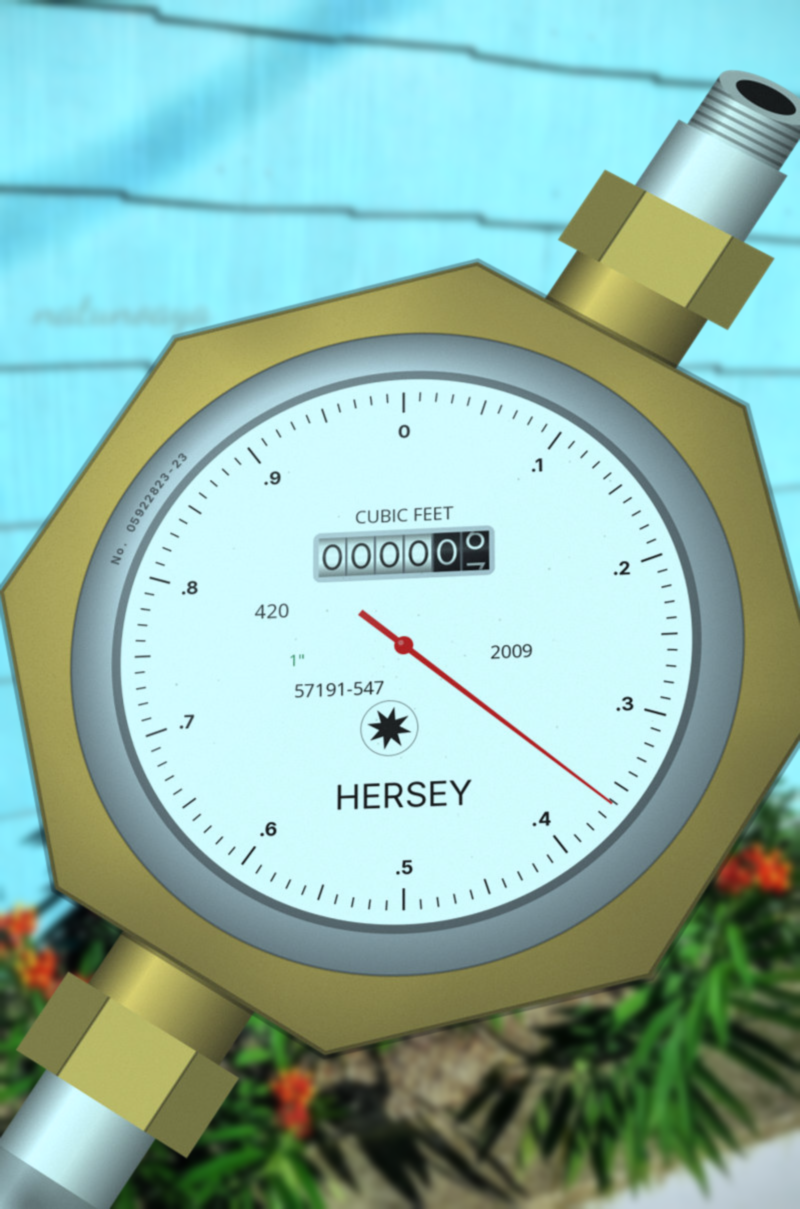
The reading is 6.36 ft³
